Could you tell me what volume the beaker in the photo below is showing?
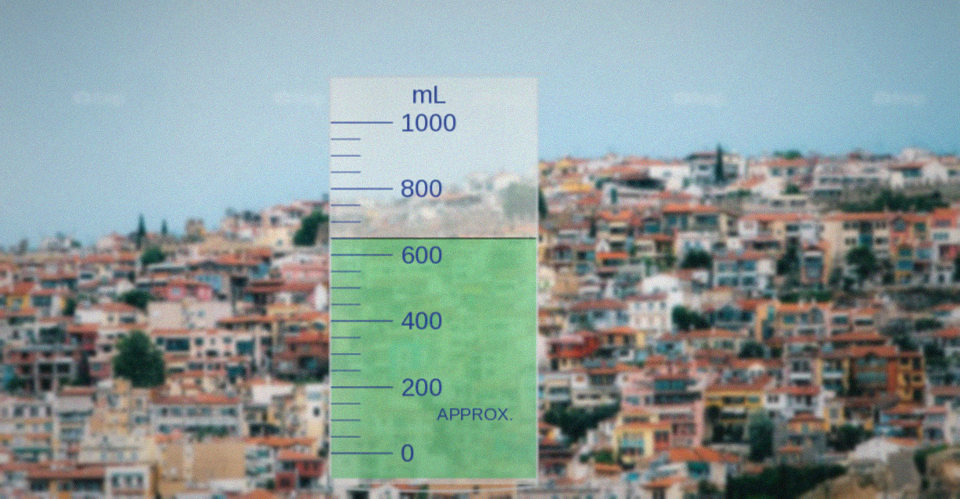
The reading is 650 mL
